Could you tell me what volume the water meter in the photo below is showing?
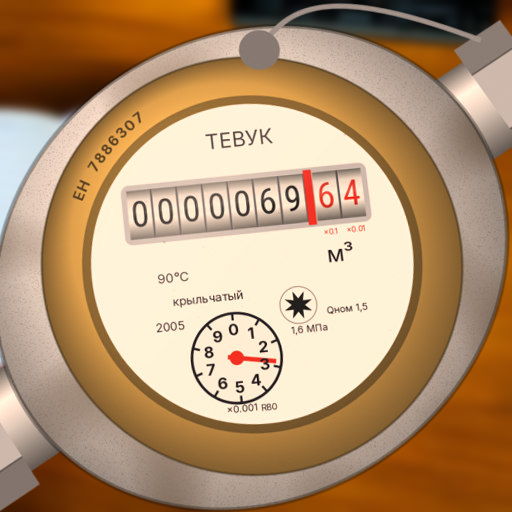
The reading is 69.642 m³
